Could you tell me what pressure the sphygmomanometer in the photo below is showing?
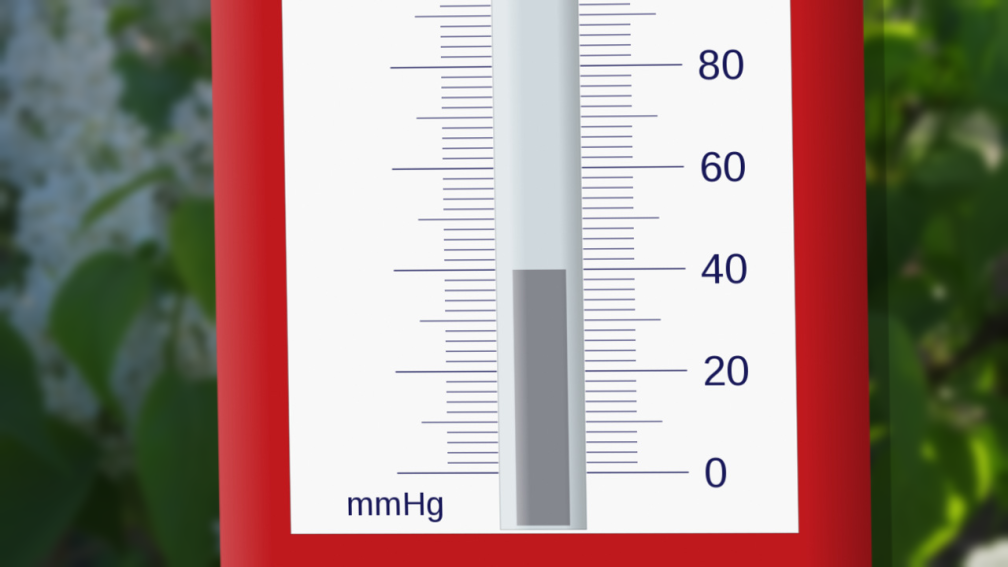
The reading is 40 mmHg
